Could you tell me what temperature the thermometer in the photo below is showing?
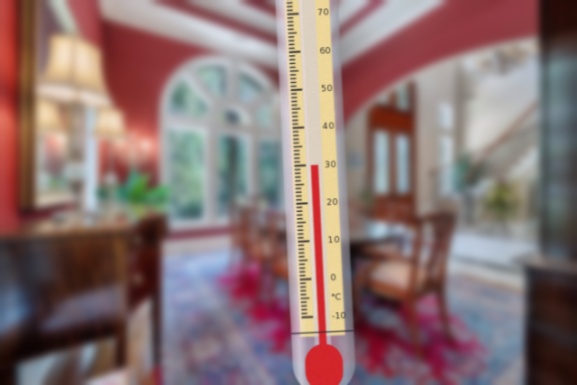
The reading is 30 °C
